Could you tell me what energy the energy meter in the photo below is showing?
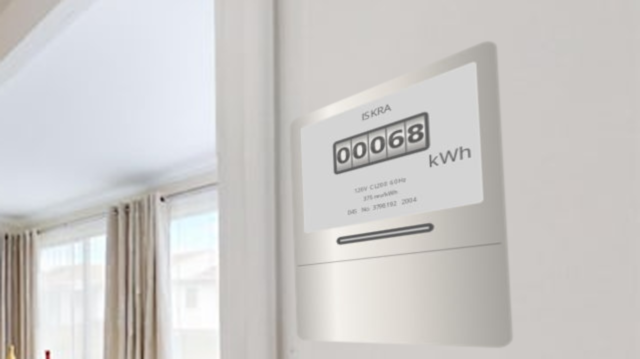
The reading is 68 kWh
